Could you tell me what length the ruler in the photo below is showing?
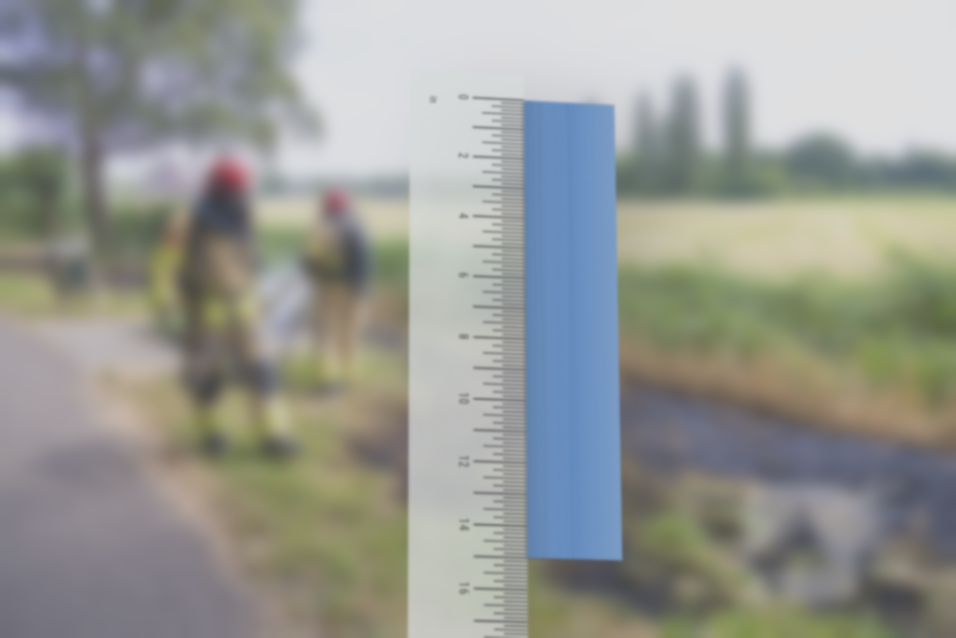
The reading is 15 in
